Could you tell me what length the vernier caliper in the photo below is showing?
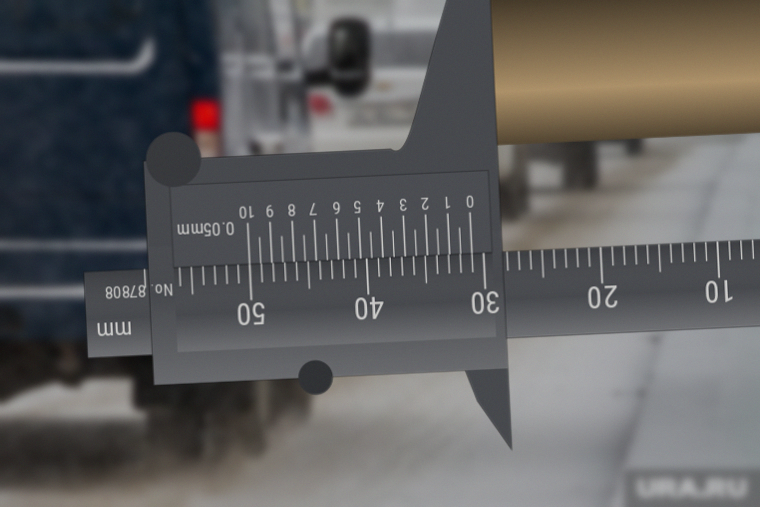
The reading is 31.0 mm
